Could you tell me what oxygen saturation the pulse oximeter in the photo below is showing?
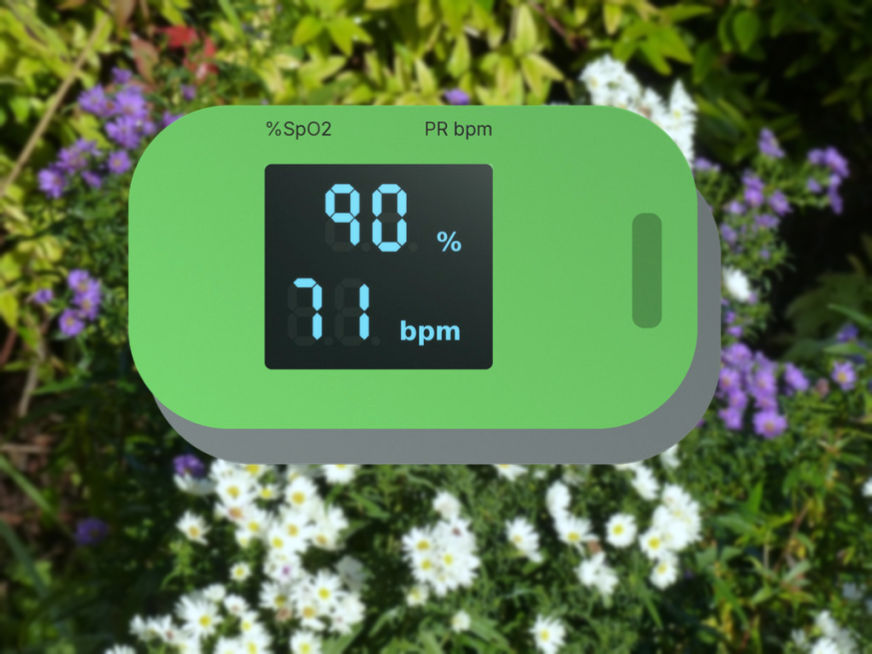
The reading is 90 %
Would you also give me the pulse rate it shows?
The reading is 71 bpm
